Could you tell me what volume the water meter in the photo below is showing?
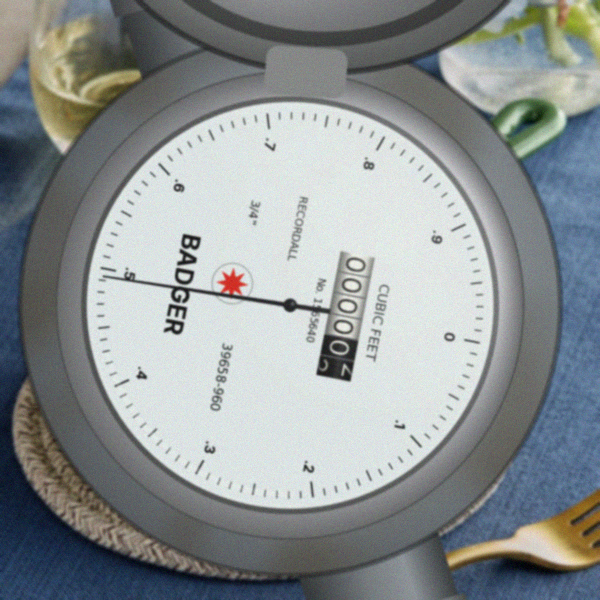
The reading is 2.49 ft³
